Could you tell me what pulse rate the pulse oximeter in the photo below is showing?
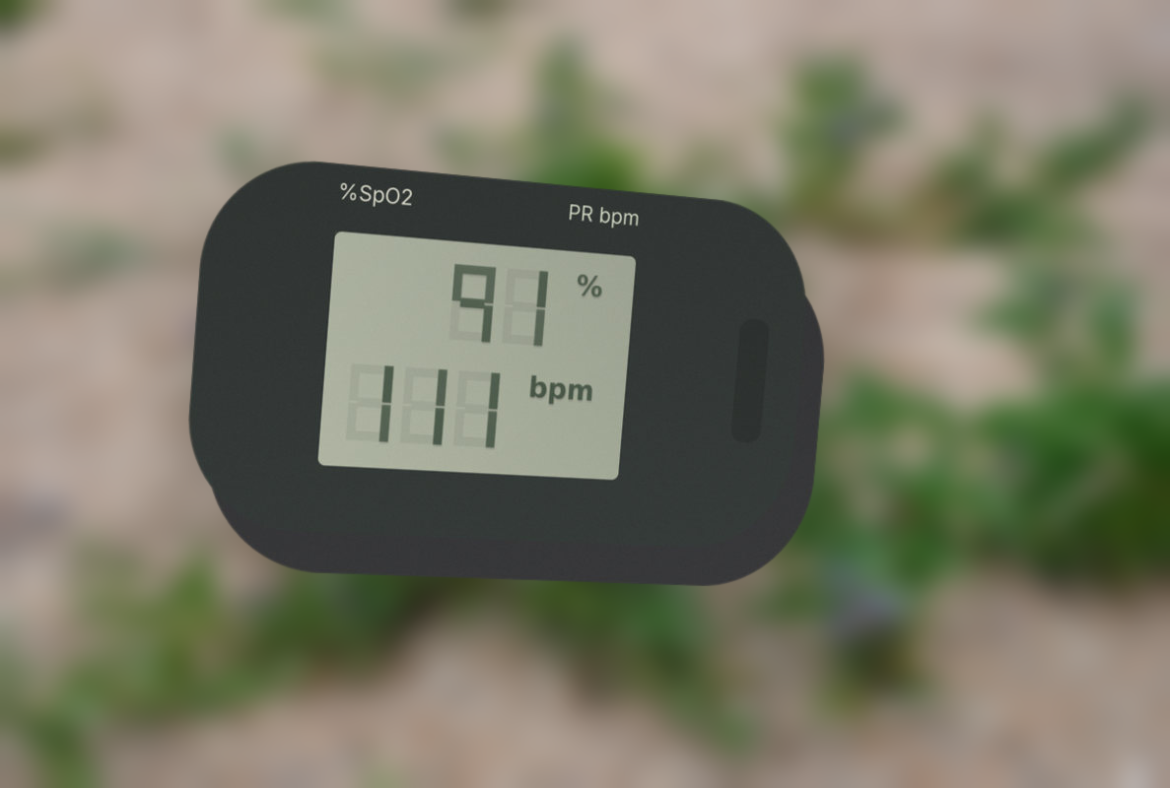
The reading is 111 bpm
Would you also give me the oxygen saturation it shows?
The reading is 91 %
